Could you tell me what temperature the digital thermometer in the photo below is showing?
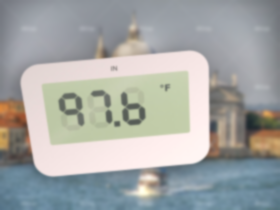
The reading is 97.6 °F
